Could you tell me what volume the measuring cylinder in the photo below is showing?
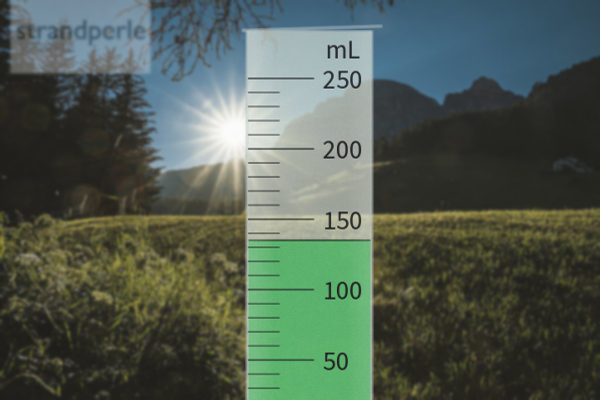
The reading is 135 mL
